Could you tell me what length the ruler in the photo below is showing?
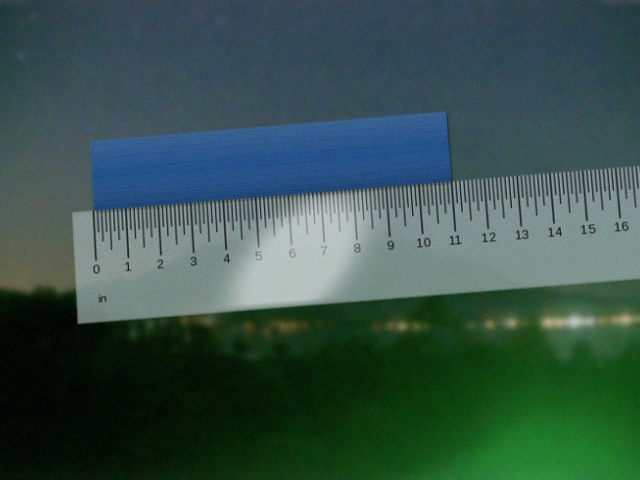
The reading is 11 in
